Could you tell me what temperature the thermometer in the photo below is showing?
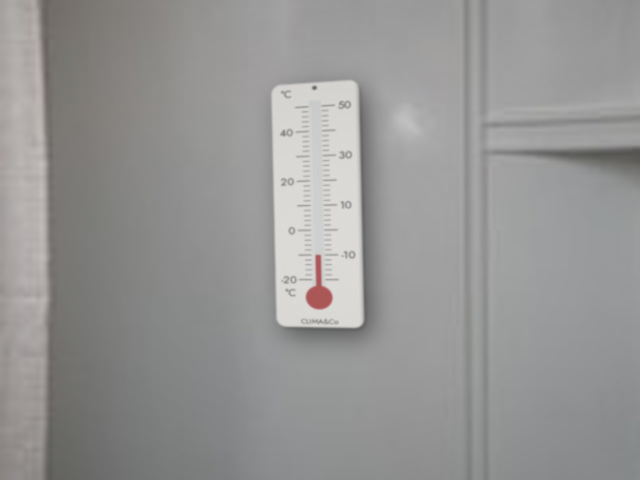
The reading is -10 °C
